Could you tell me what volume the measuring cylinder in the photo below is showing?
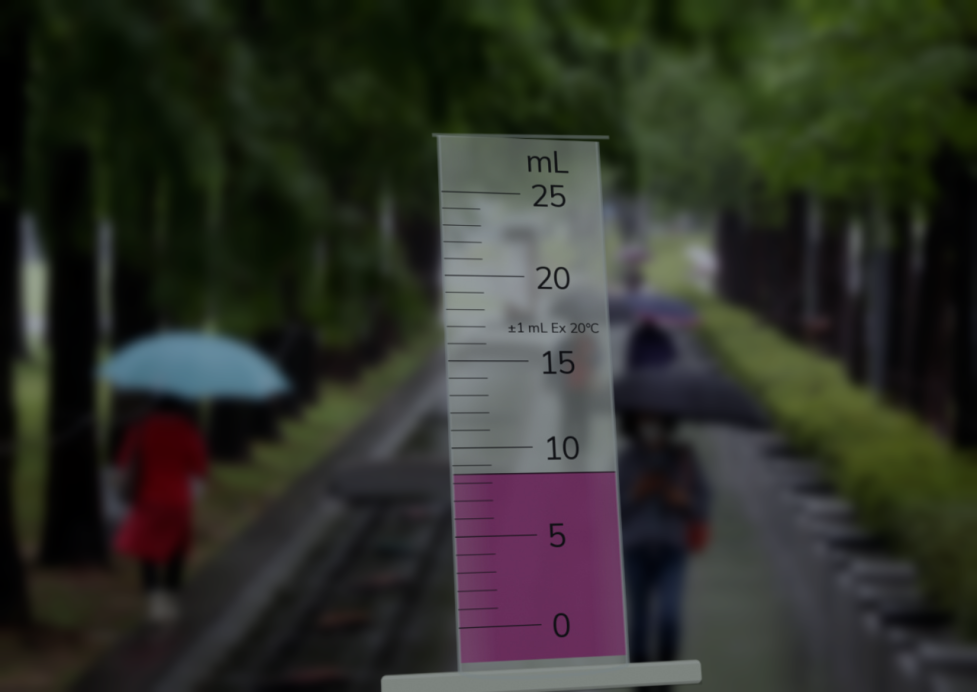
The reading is 8.5 mL
